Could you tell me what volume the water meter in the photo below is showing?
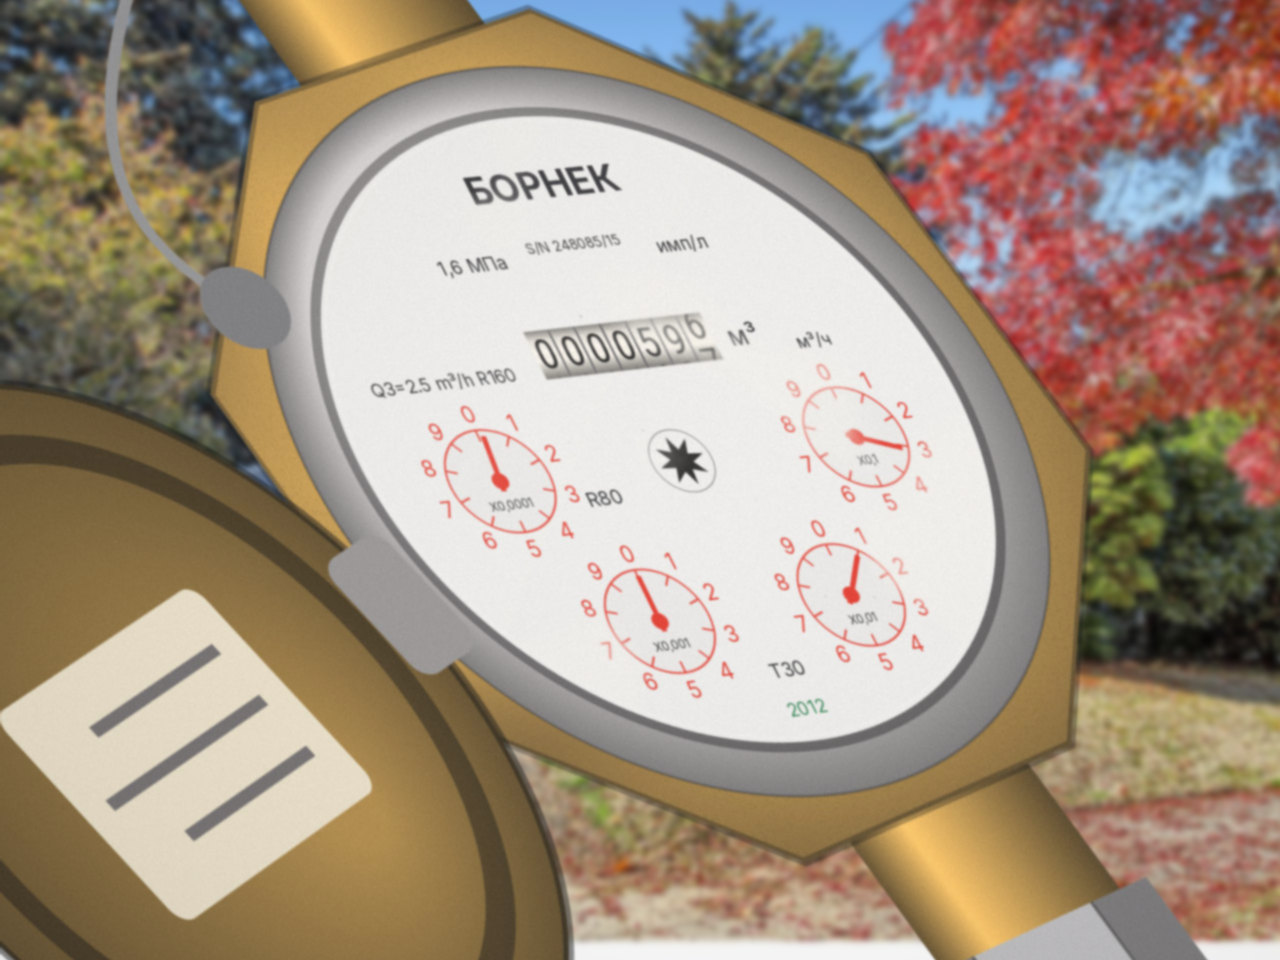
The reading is 596.3100 m³
